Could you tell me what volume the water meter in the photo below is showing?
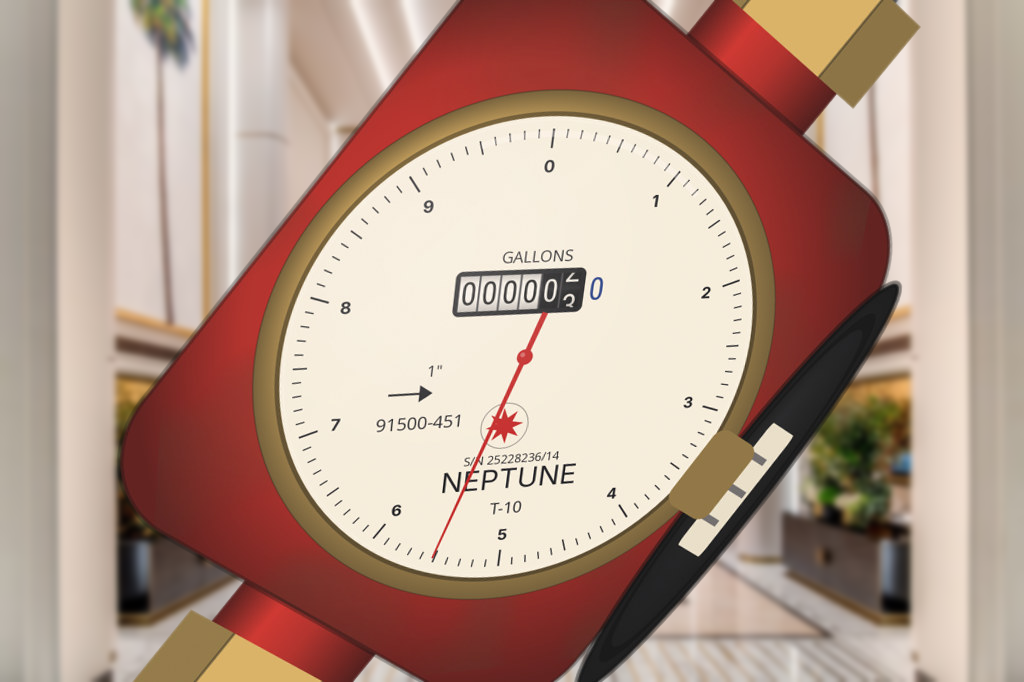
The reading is 25.5 gal
